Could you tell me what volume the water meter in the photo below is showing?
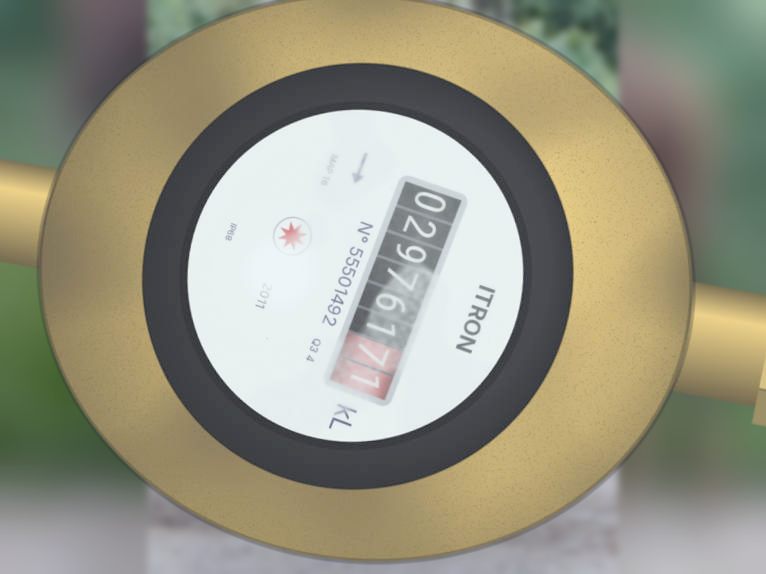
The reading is 29761.71 kL
